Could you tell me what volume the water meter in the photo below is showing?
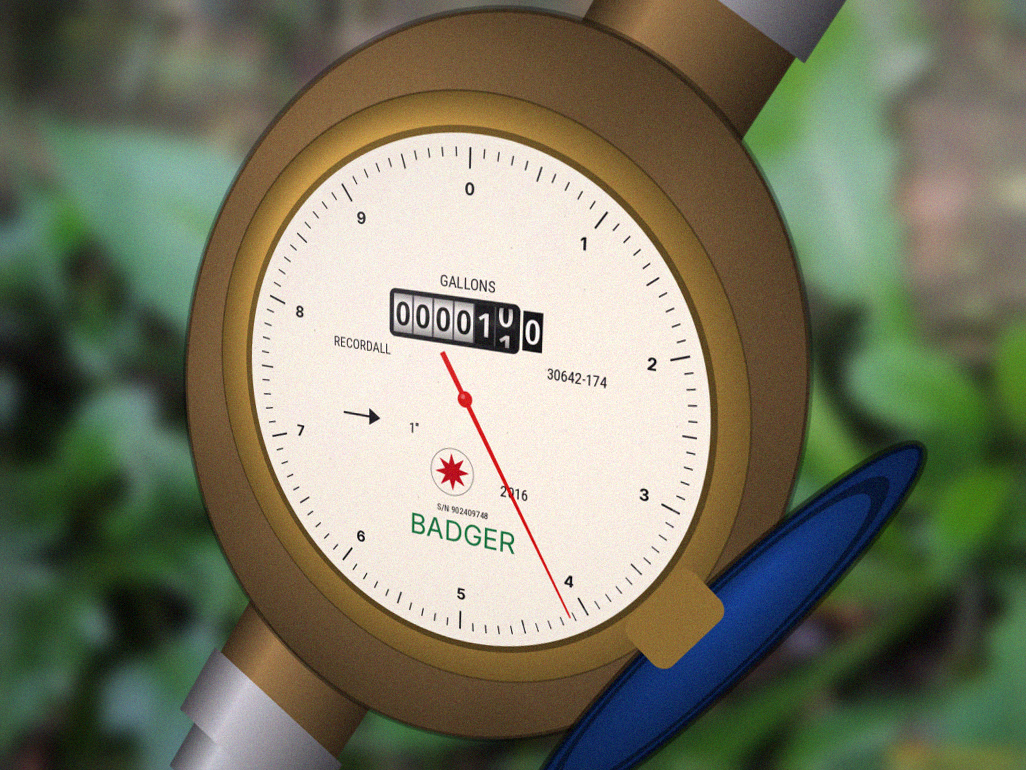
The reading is 104.1 gal
